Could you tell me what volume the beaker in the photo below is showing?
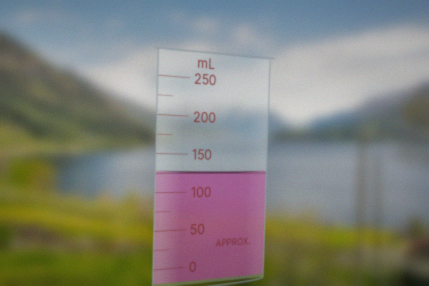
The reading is 125 mL
